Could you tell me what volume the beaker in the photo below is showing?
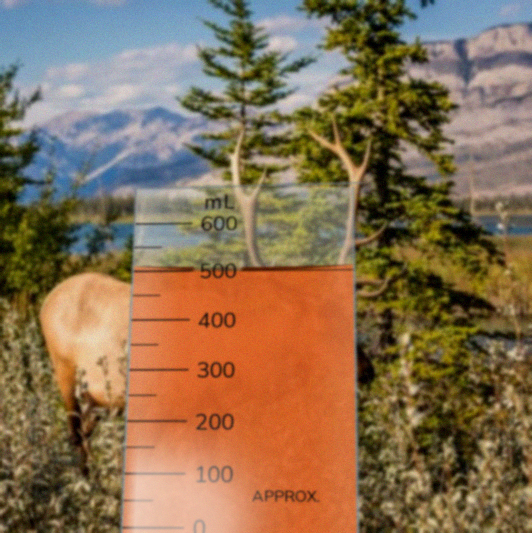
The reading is 500 mL
